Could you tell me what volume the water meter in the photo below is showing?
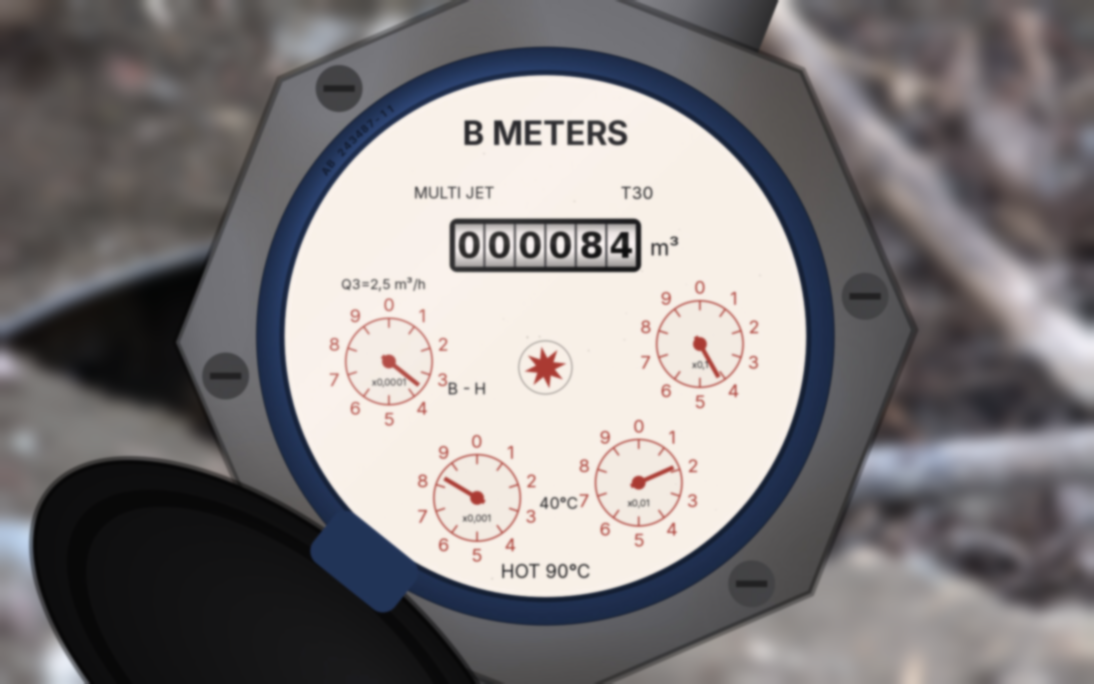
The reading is 84.4183 m³
